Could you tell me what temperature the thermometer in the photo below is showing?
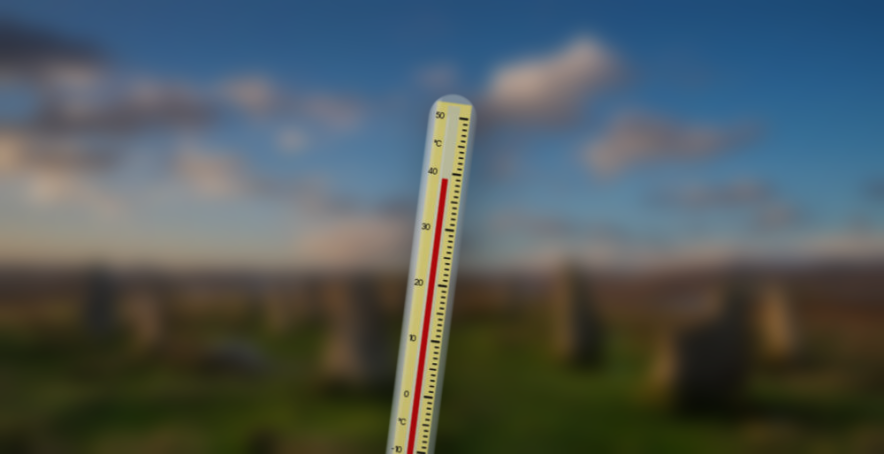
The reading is 39 °C
